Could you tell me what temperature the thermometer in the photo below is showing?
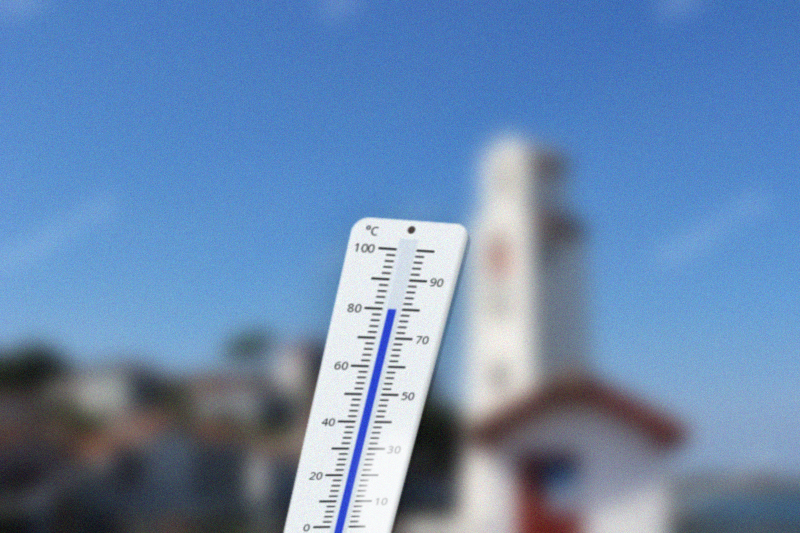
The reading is 80 °C
